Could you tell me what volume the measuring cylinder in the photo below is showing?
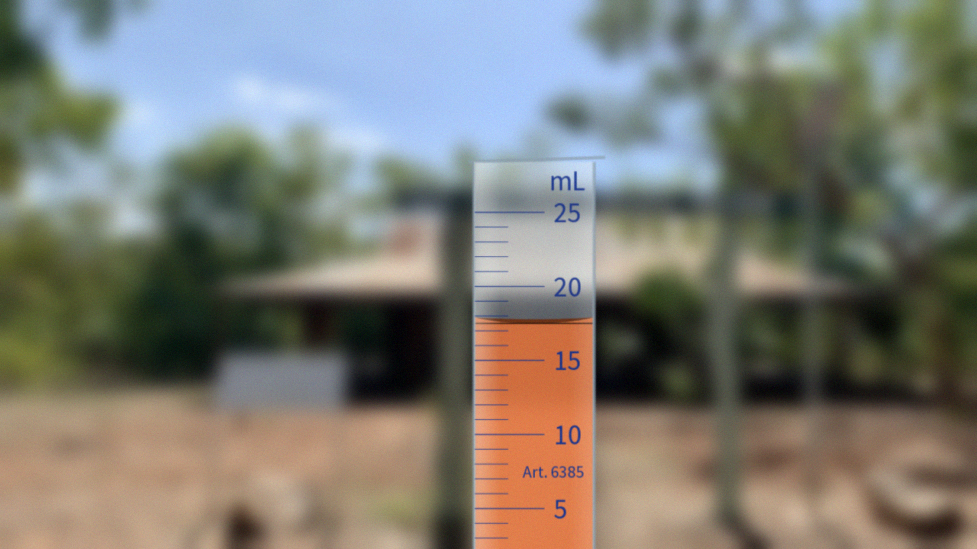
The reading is 17.5 mL
